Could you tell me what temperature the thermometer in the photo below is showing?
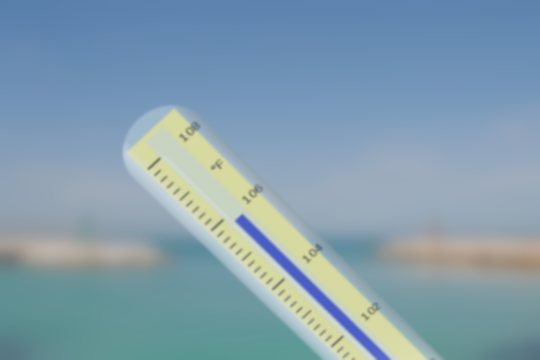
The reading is 105.8 °F
